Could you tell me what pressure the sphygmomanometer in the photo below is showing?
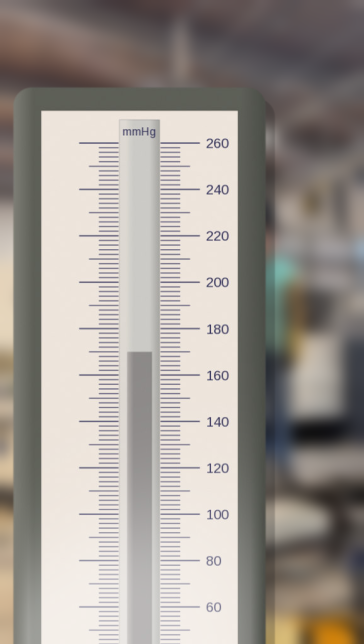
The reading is 170 mmHg
